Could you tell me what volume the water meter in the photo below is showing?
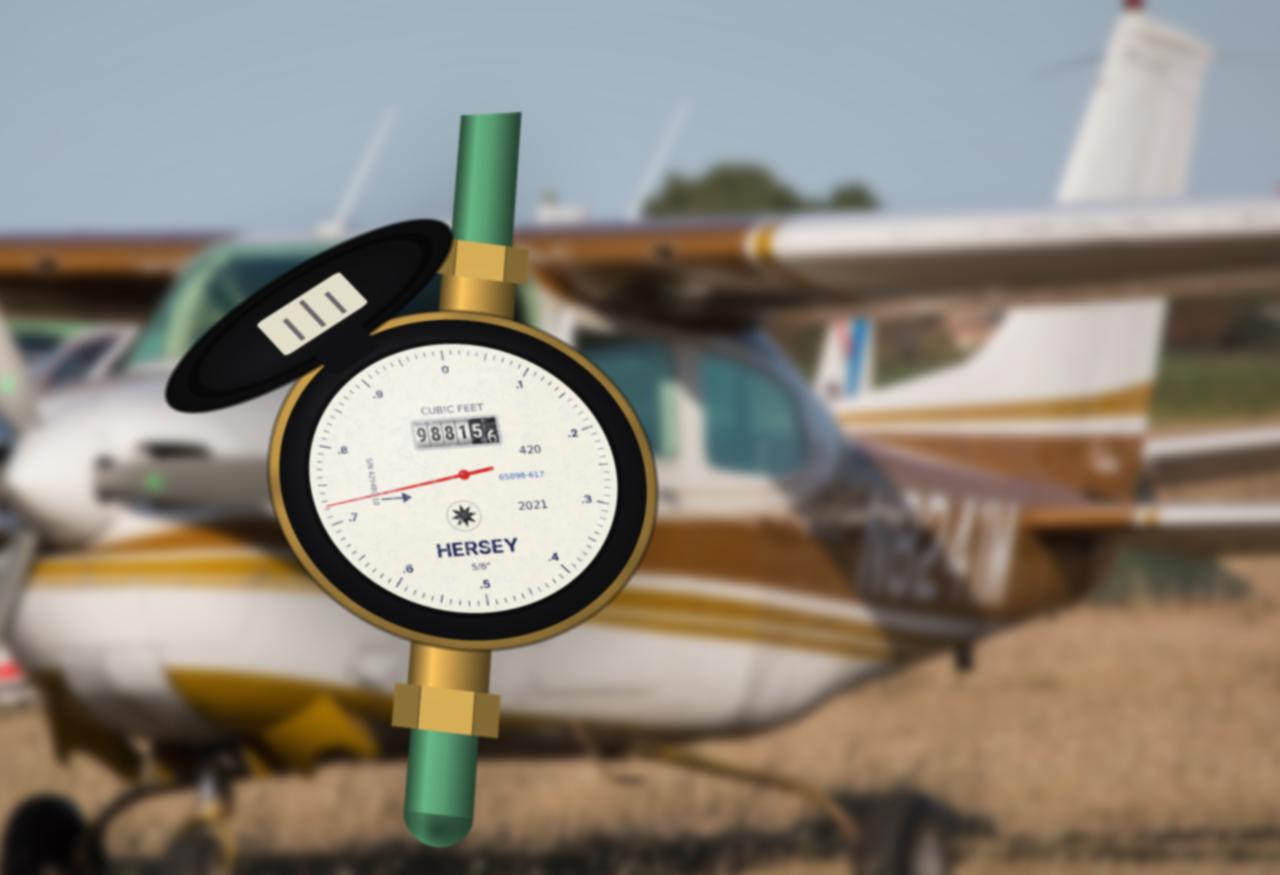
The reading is 988155.72 ft³
